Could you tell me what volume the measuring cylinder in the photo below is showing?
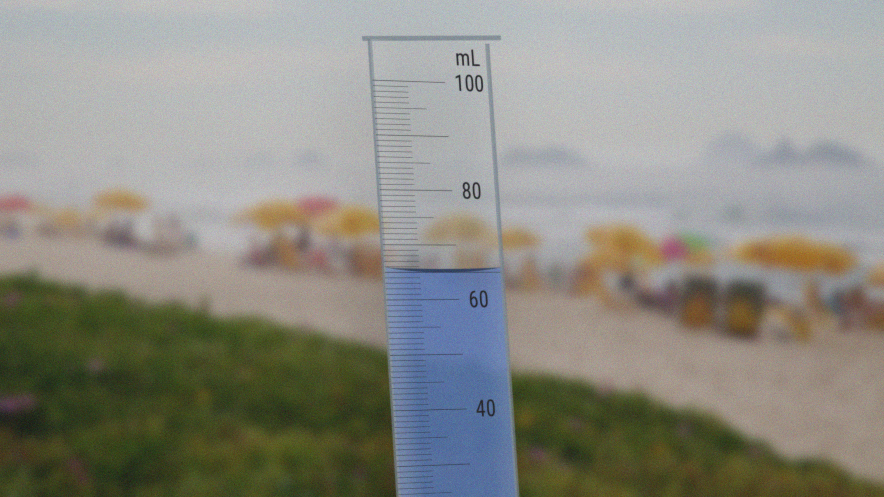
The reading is 65 mL
